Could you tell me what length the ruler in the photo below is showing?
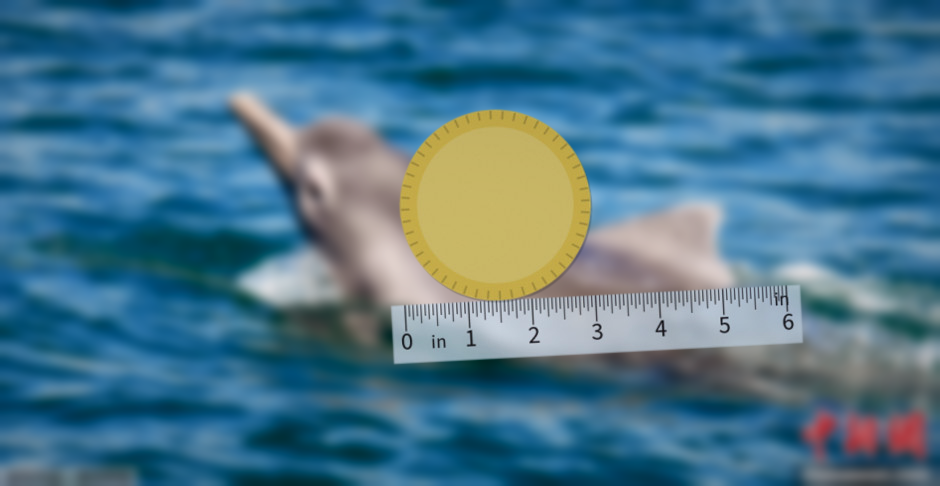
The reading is 3 in
